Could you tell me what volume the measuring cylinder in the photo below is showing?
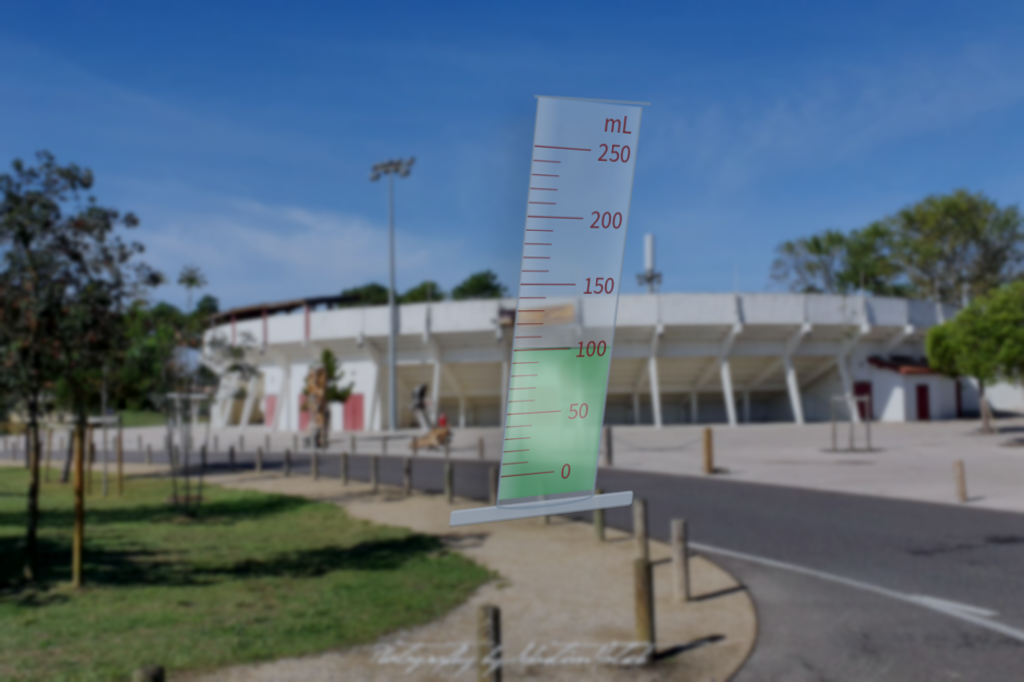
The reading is 100 mL
